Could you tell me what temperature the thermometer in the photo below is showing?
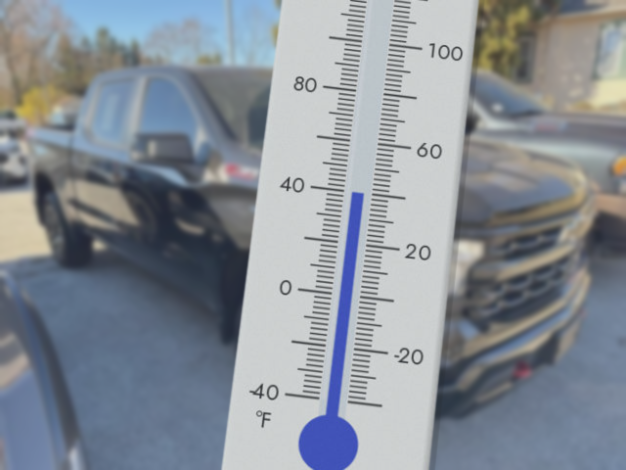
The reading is 40 °F
